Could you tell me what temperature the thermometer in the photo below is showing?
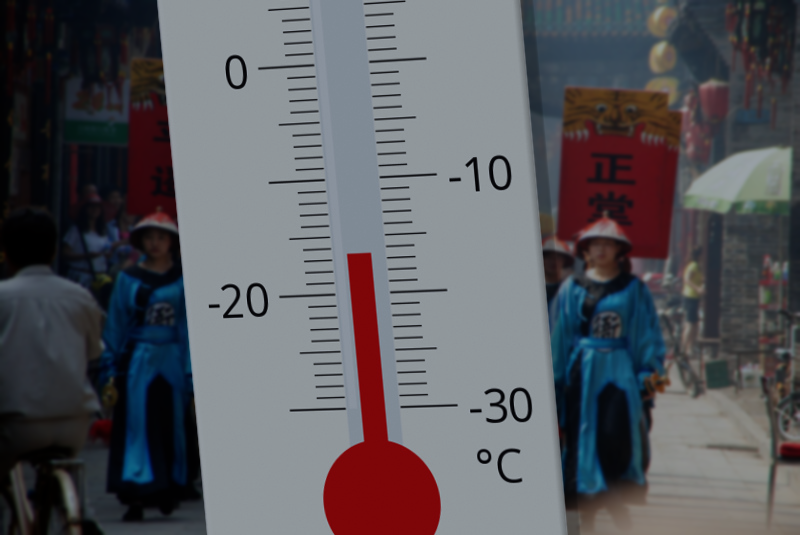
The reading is -16.5 °C
